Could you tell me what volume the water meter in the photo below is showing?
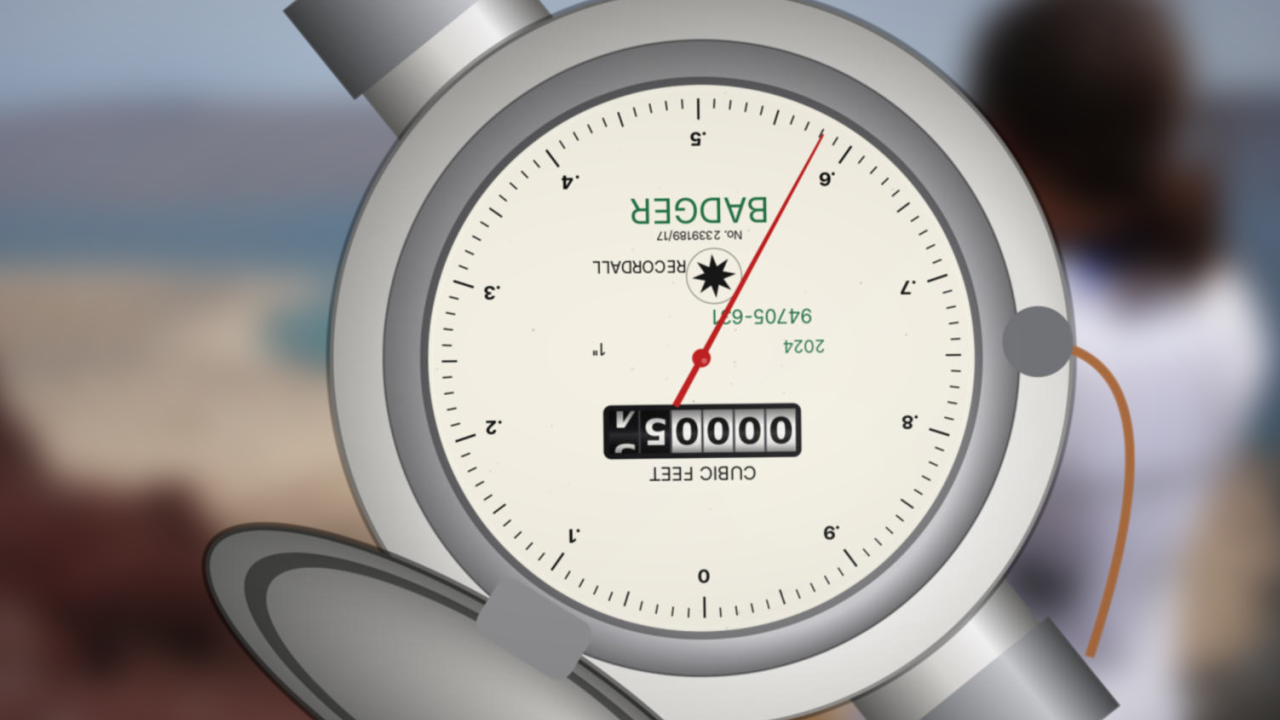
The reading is 53.58 ft³
